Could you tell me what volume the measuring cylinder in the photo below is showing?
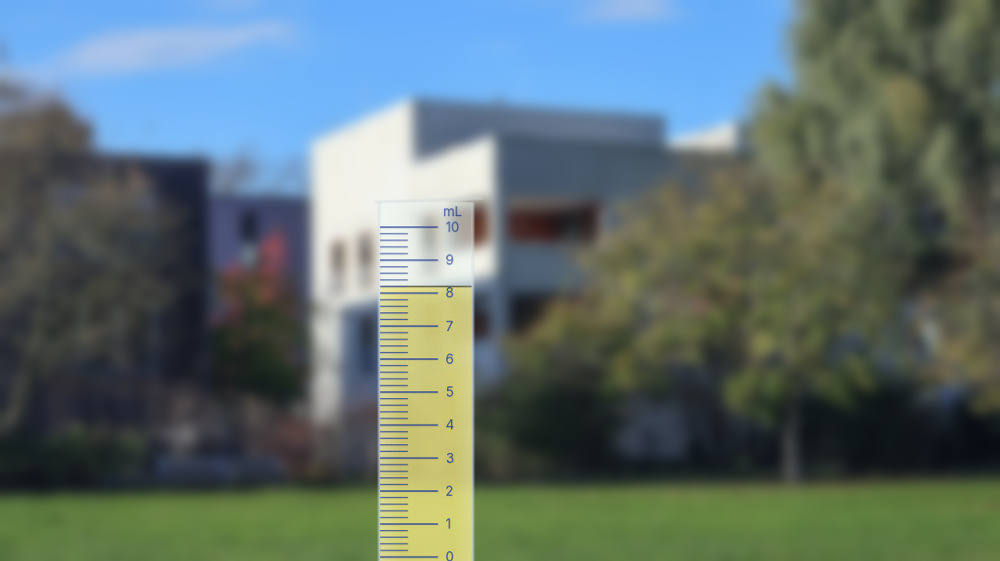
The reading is 8.2 mL
